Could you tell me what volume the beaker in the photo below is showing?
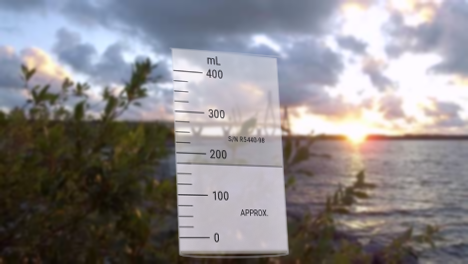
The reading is 175 mL
